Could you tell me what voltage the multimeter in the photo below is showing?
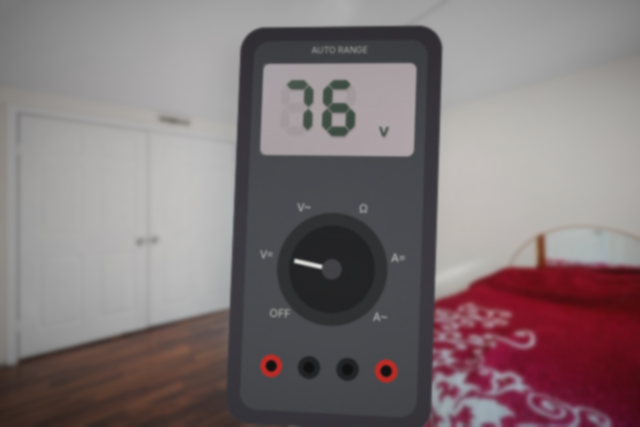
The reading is 76 V
